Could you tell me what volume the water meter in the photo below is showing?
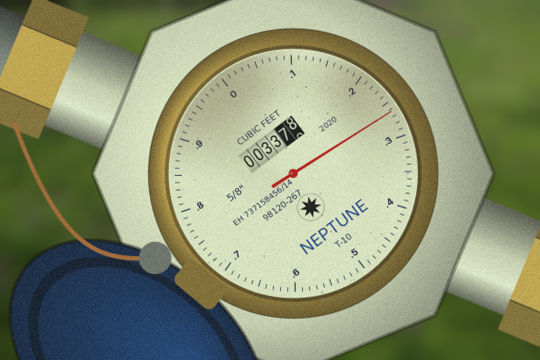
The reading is 3378.26 ft³
